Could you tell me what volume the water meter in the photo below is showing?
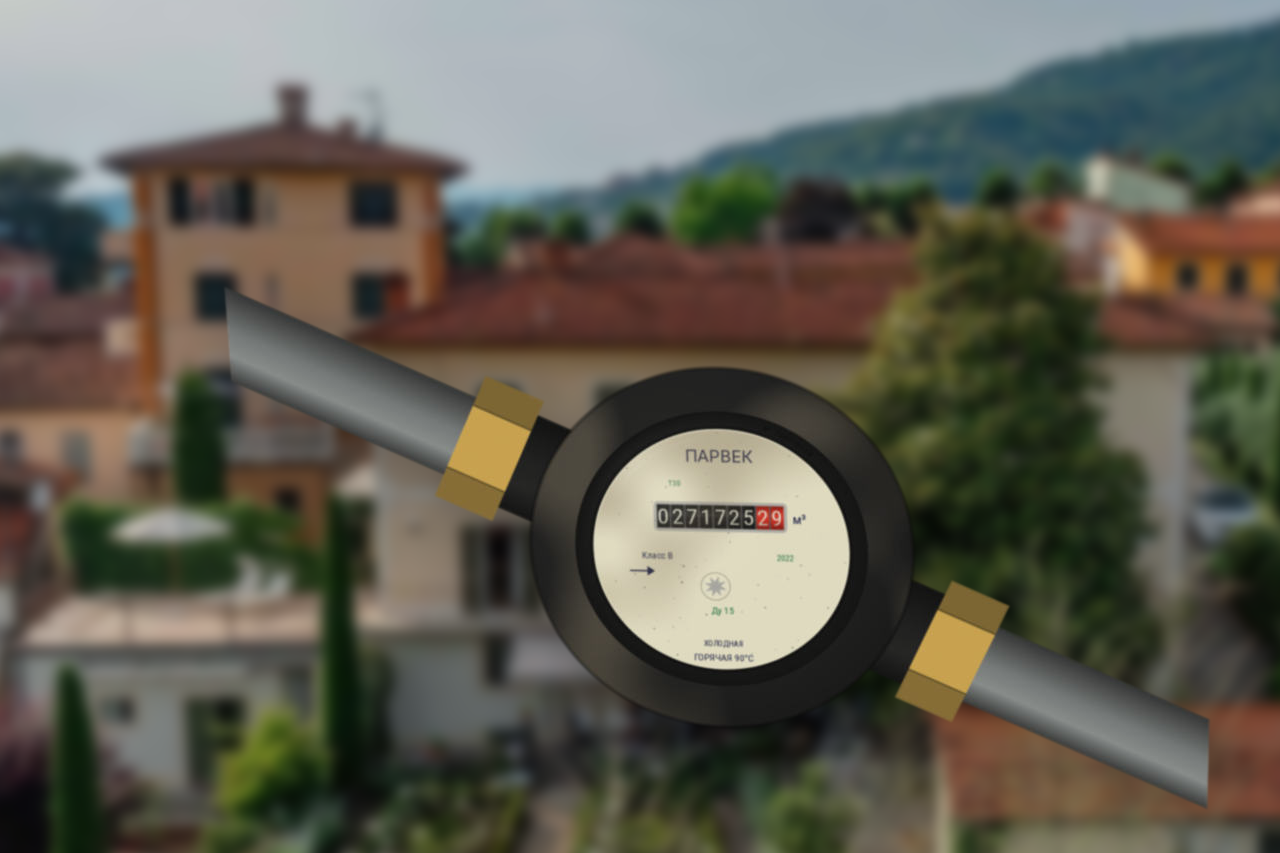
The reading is 271725.29 m³
